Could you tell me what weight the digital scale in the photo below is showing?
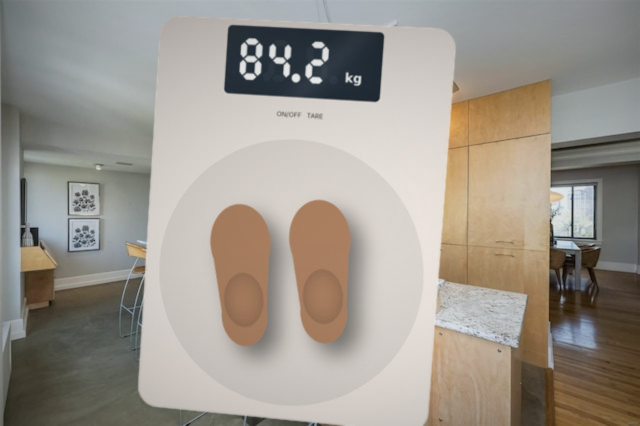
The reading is 84.2 kg
